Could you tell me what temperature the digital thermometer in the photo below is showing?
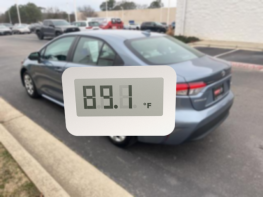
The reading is 89.1 °F
